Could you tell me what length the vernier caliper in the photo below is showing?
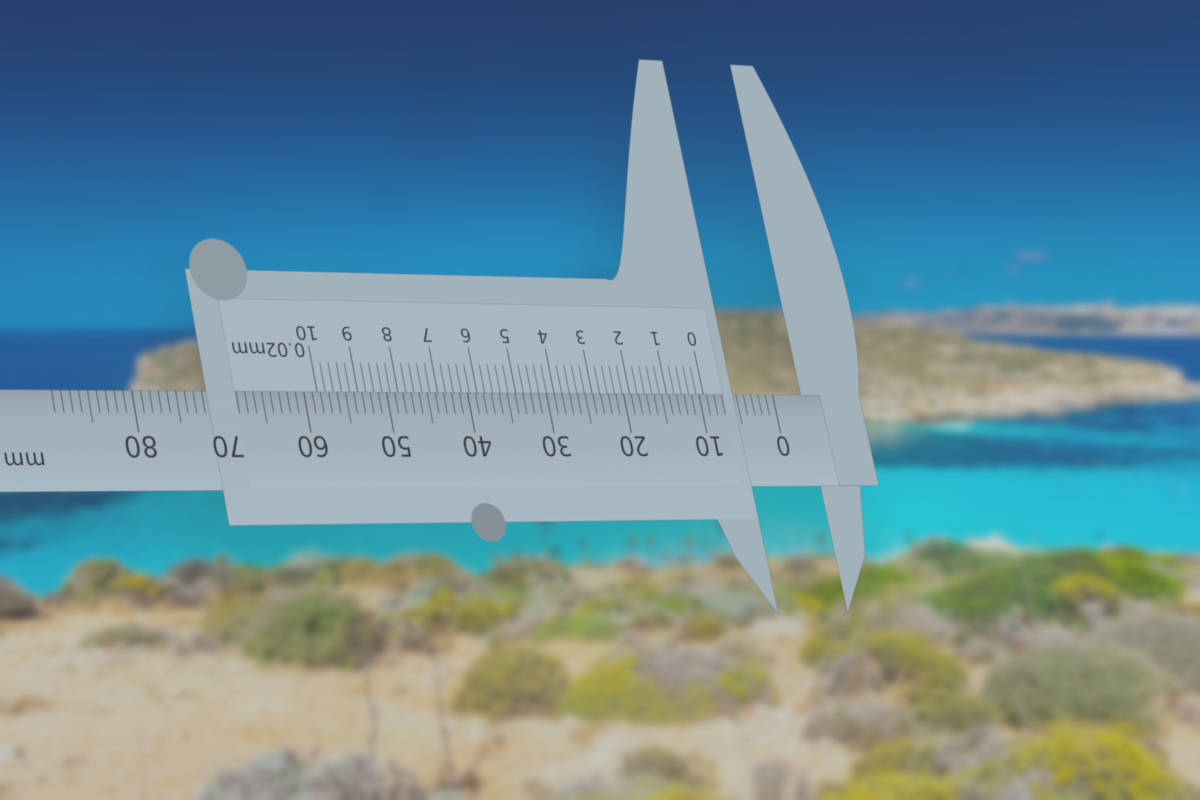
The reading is 9.4 mm
